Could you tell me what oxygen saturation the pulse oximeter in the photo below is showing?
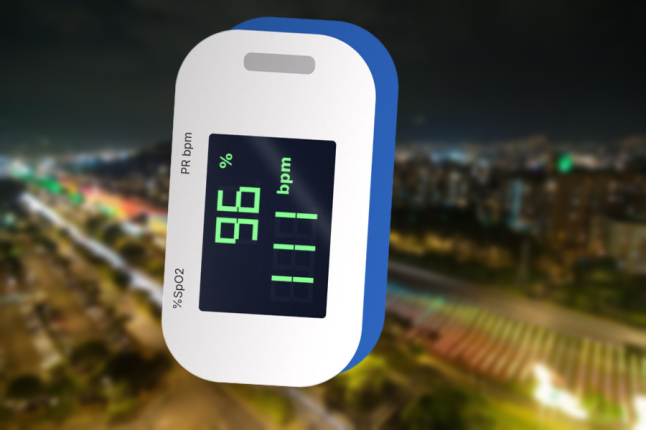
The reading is 96 %
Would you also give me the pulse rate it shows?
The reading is 111 bpm
